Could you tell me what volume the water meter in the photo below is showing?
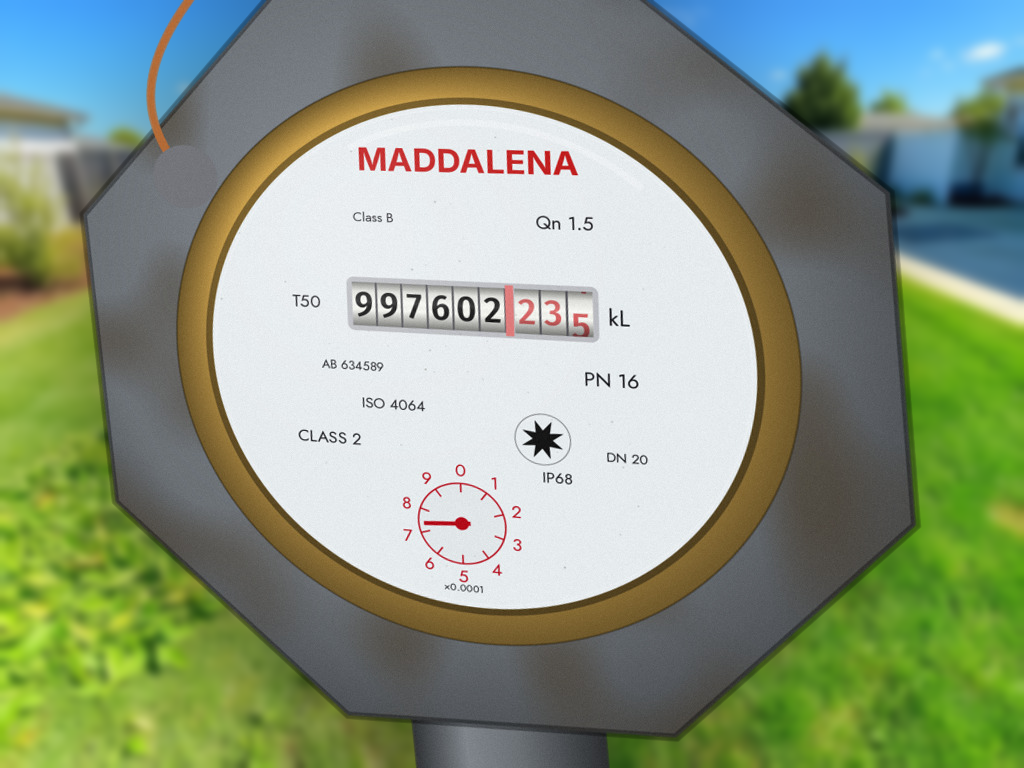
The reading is 997602.2347 kL
